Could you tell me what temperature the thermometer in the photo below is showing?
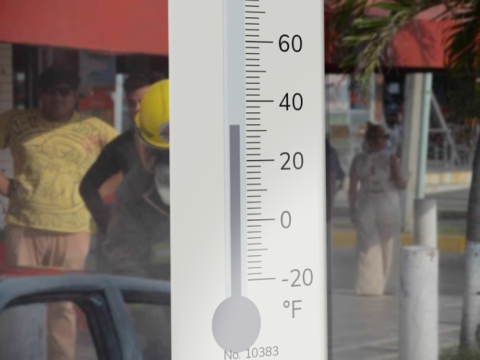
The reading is 32 °F
